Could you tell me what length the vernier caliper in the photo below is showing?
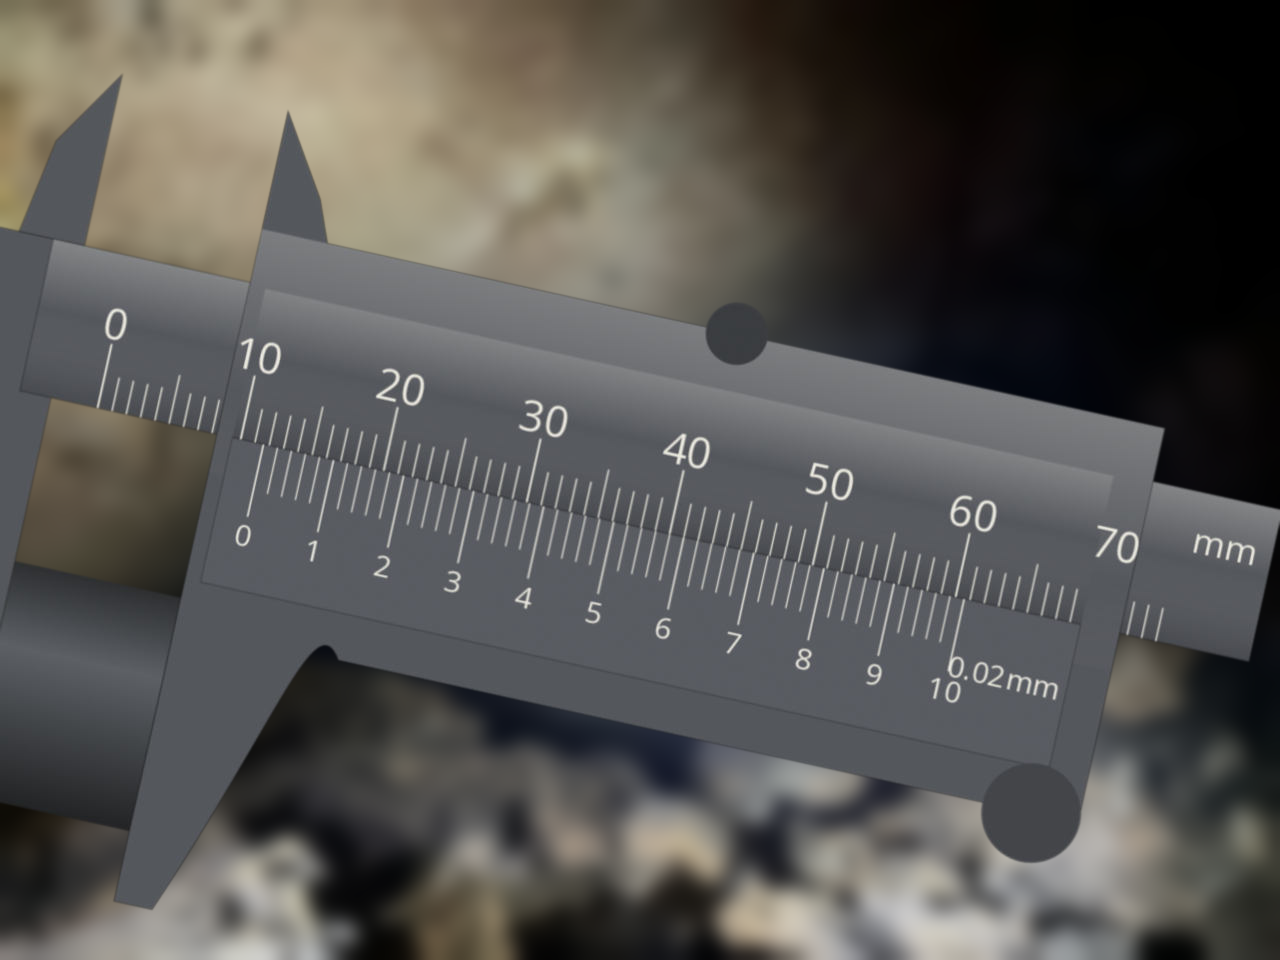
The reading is 11.6 mm
